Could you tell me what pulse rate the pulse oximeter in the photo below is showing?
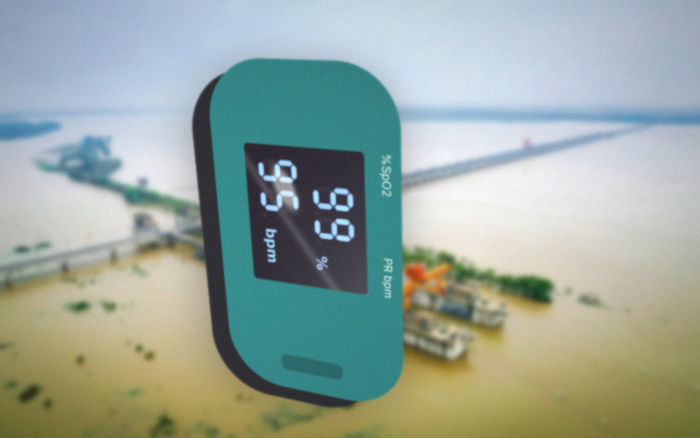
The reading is 95 bpm
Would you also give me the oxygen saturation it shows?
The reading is 99 %
